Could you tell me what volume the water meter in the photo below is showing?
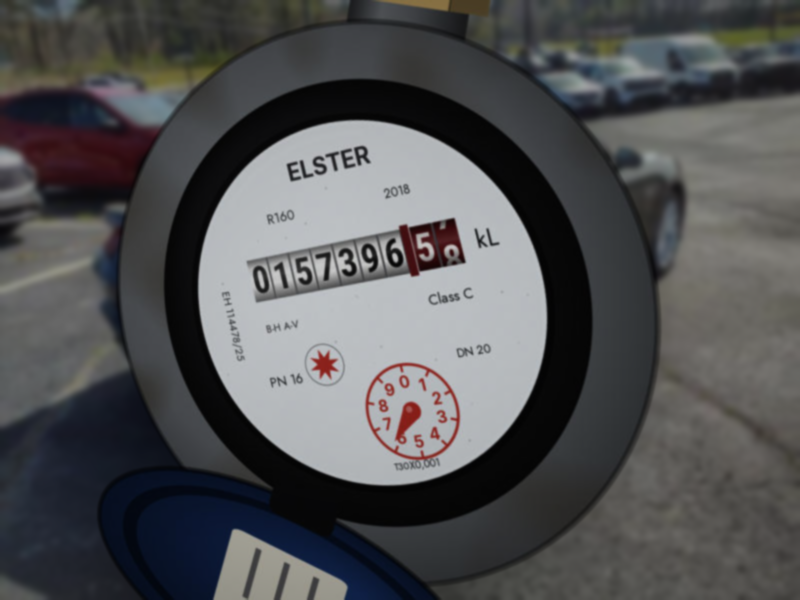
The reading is 157396.576 kL
